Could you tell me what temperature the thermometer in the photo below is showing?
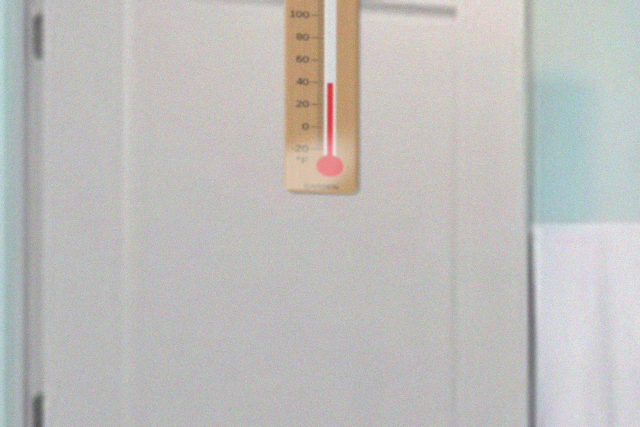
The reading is 40 °F
